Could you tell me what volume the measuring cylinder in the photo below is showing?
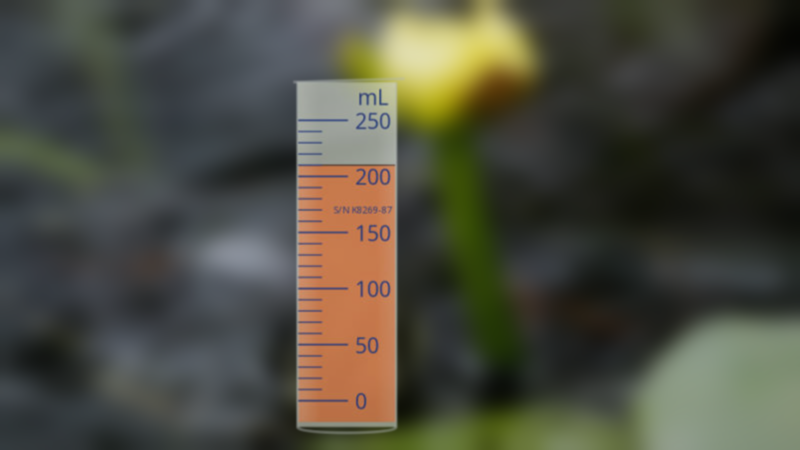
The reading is 210 mL
